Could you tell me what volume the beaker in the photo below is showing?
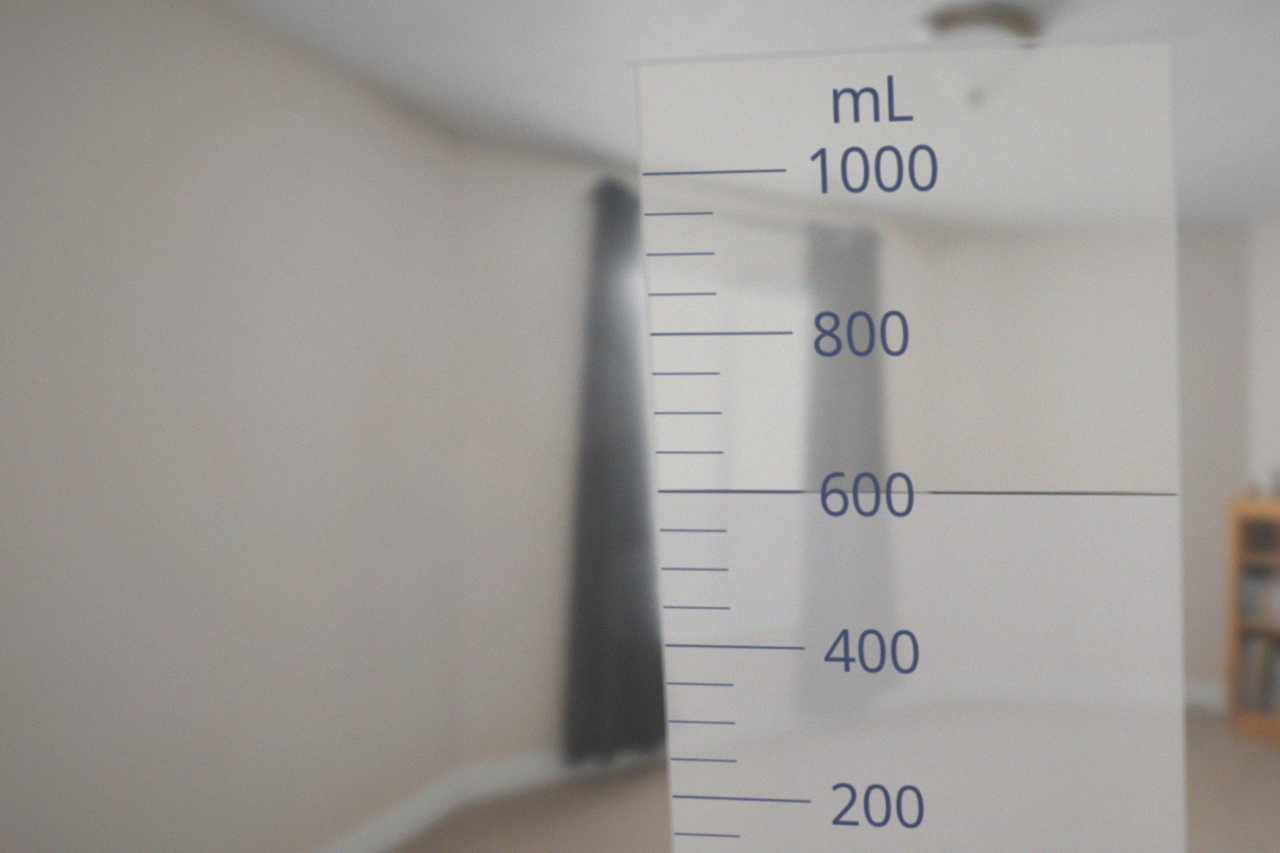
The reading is 600 mL
